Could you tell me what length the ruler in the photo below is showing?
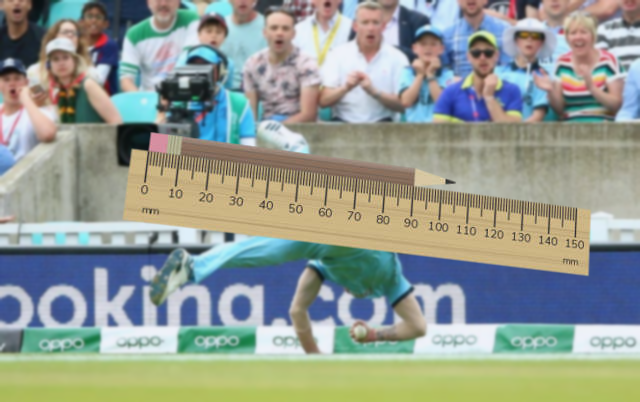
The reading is 105 mm
